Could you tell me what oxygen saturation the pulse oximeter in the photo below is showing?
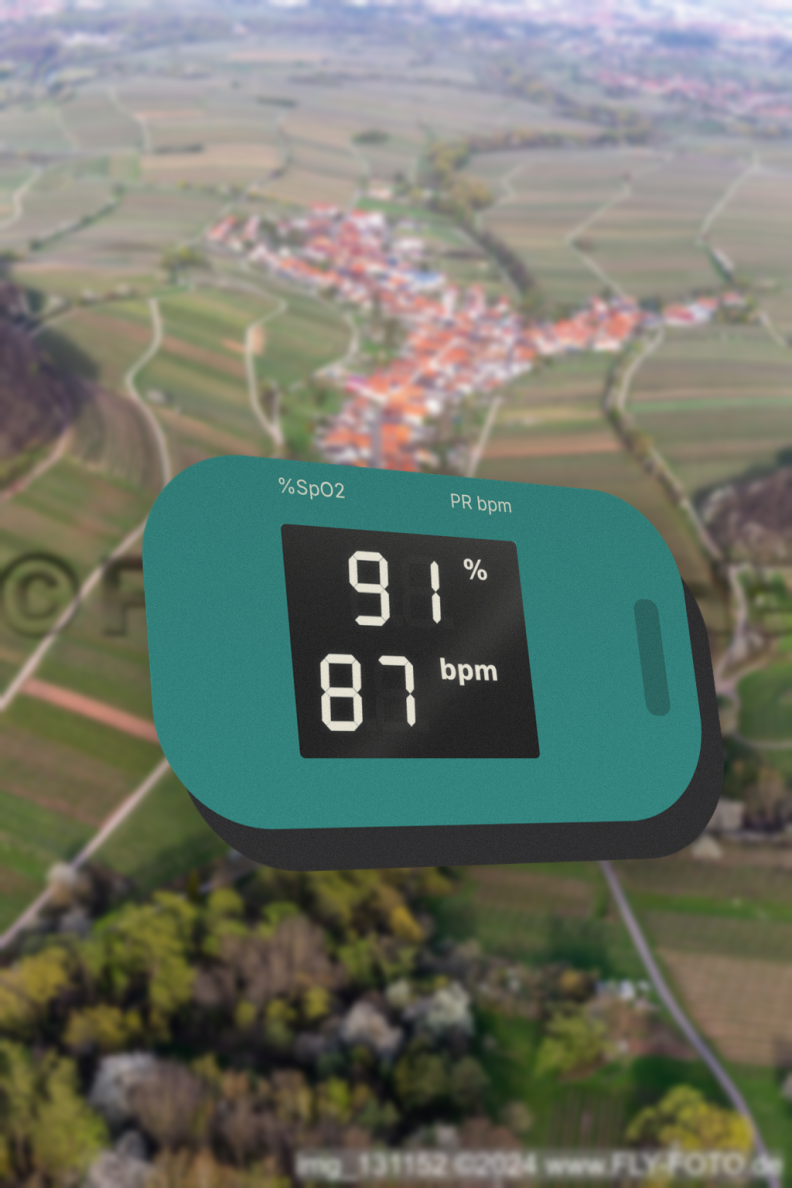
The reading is 91 %
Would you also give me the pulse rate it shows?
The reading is 87 bpm
